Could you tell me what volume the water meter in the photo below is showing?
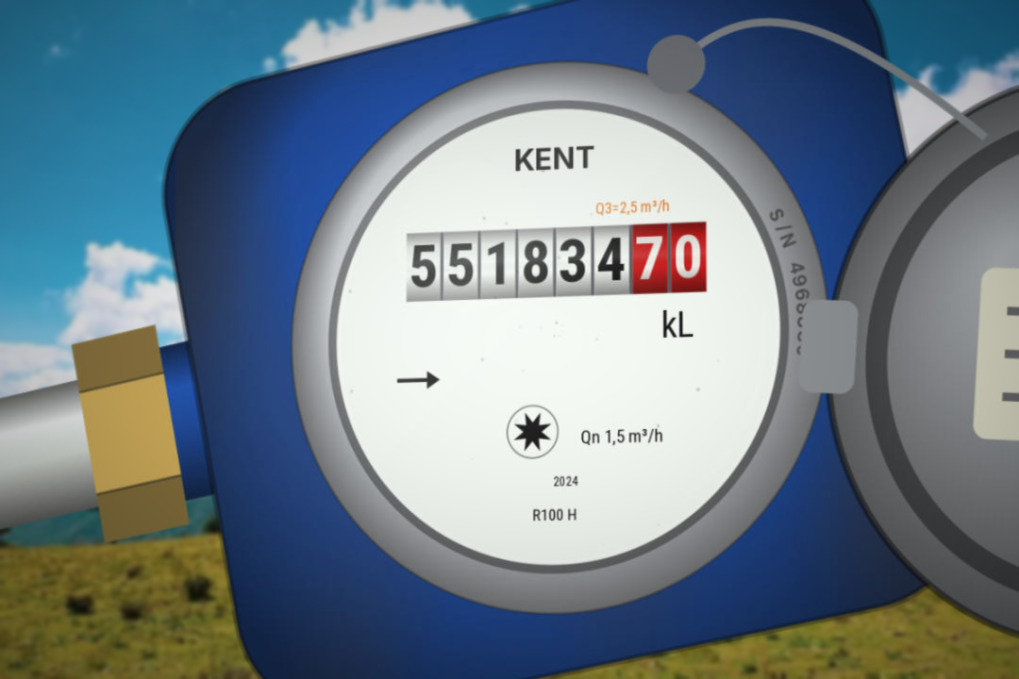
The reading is 551834.70 kL
